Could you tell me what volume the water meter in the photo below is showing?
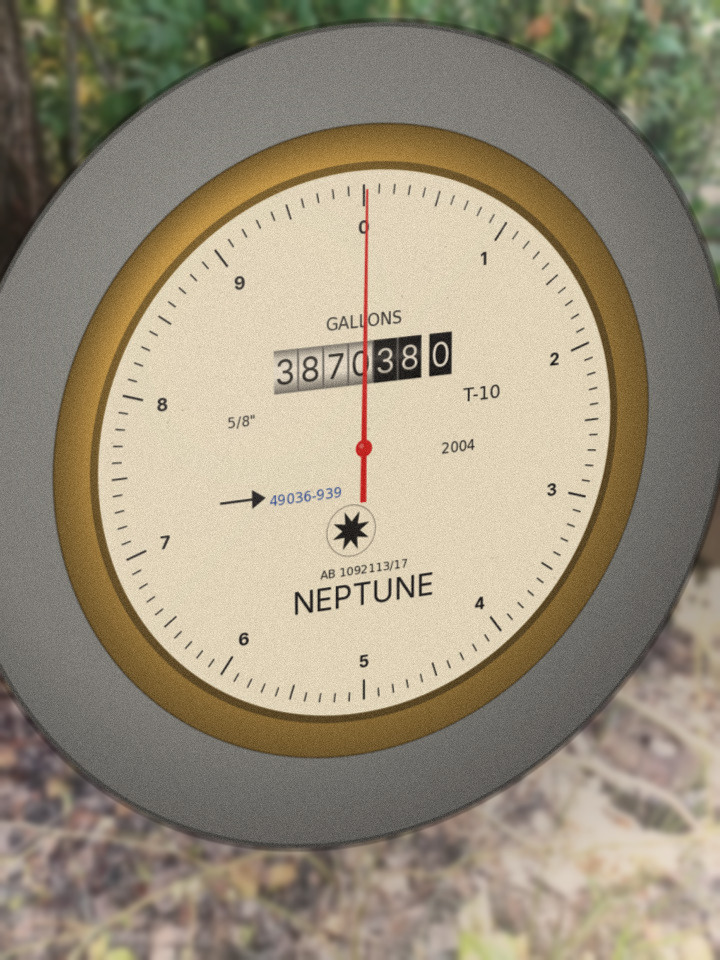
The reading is 3870380.0 gal
